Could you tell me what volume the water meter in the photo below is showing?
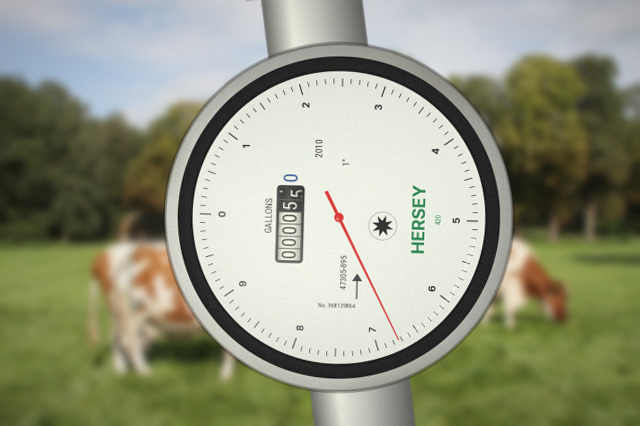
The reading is 546.7 gal
